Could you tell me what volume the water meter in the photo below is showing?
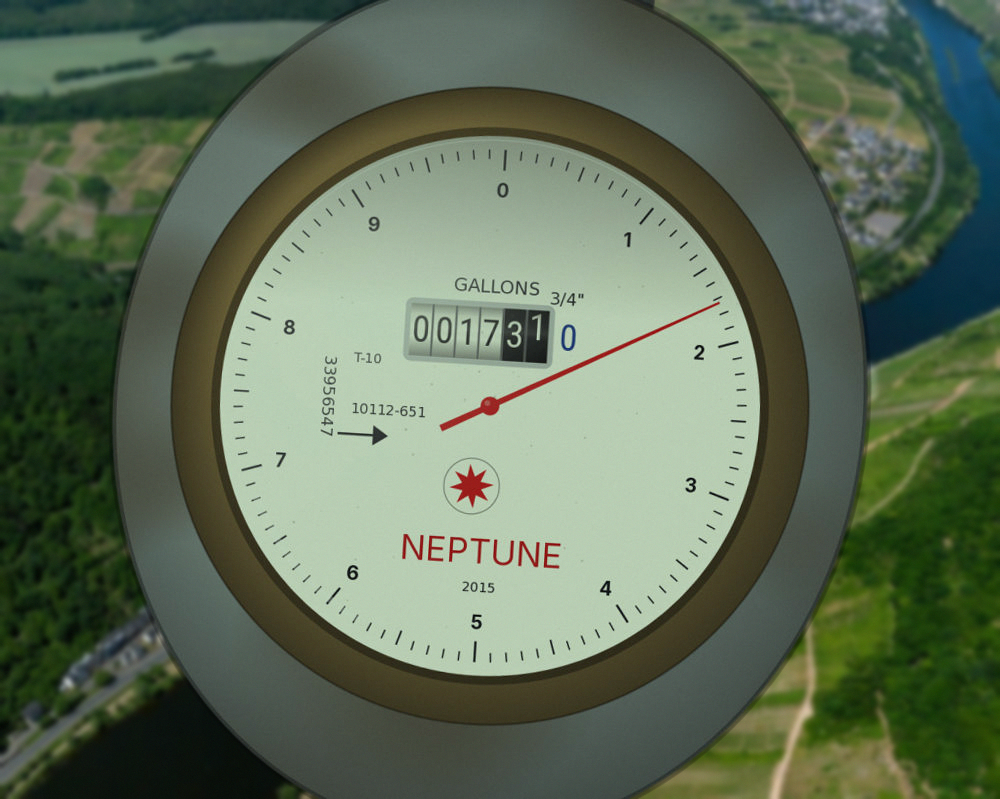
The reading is 17311.7 gal
